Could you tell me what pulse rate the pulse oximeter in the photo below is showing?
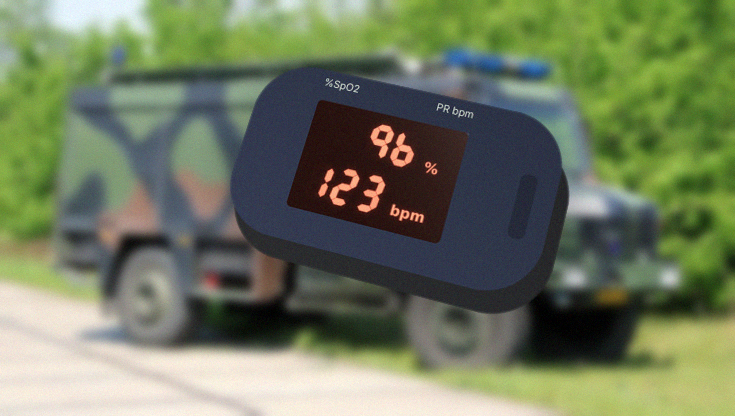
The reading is 123 bpm
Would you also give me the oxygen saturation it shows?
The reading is 96 %
